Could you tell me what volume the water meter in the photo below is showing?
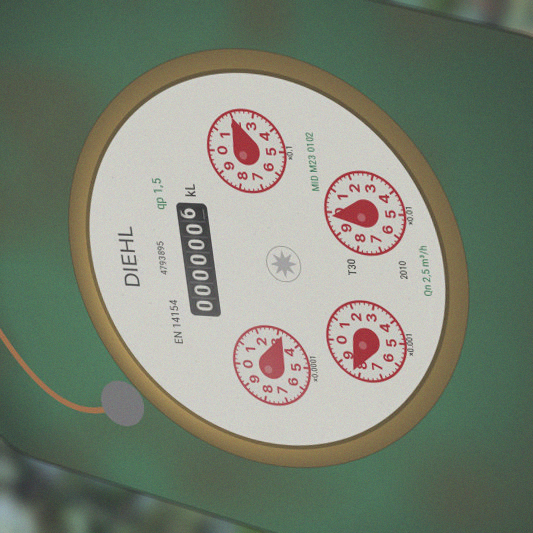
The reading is 6.1983 kL
